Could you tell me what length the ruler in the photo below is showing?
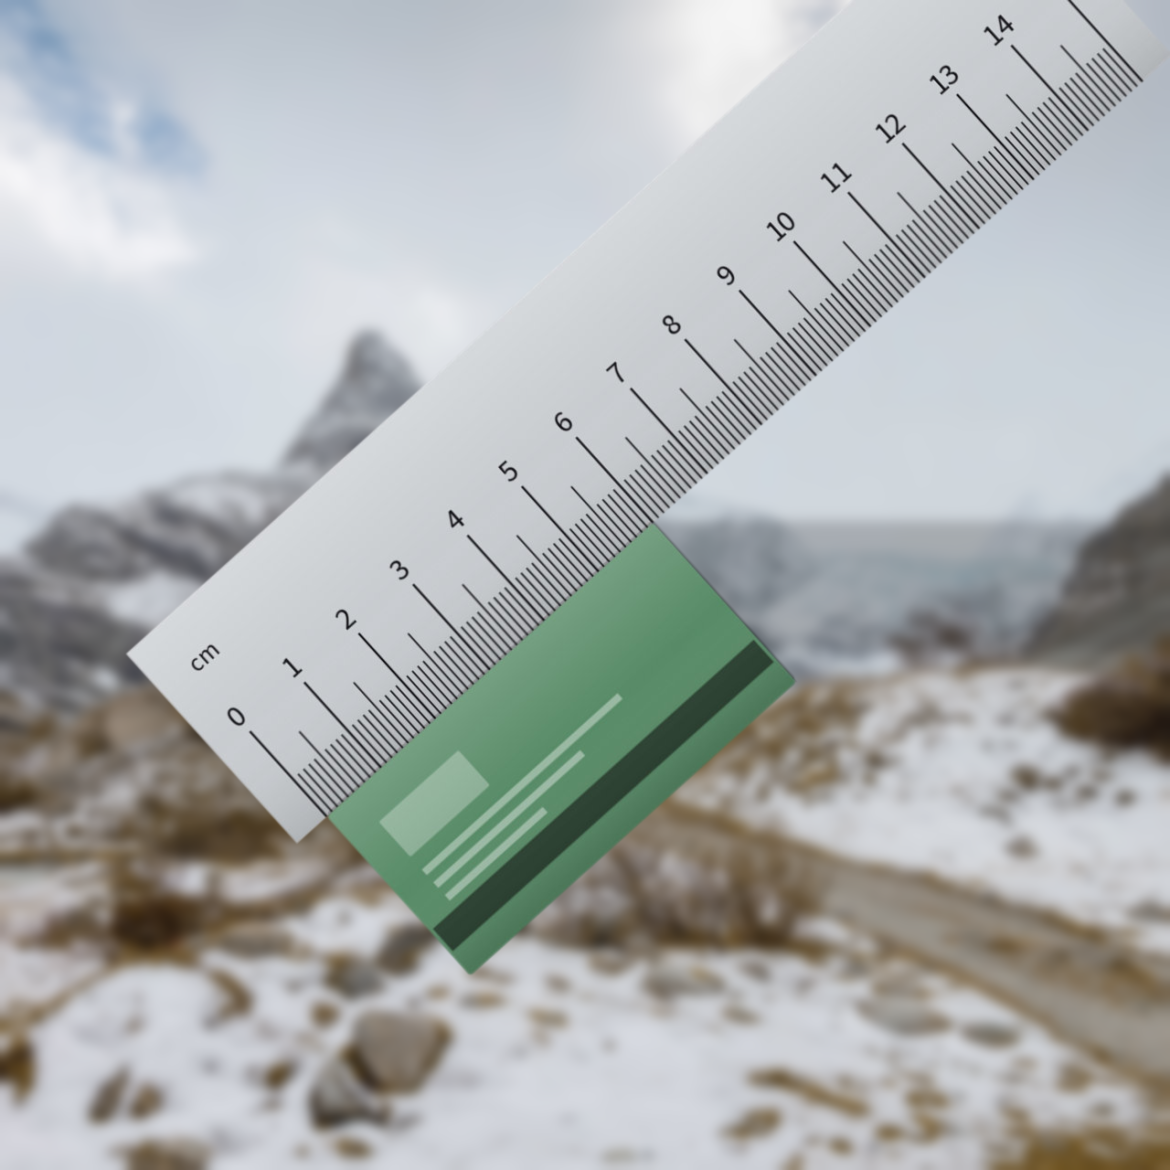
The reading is 6 cm
